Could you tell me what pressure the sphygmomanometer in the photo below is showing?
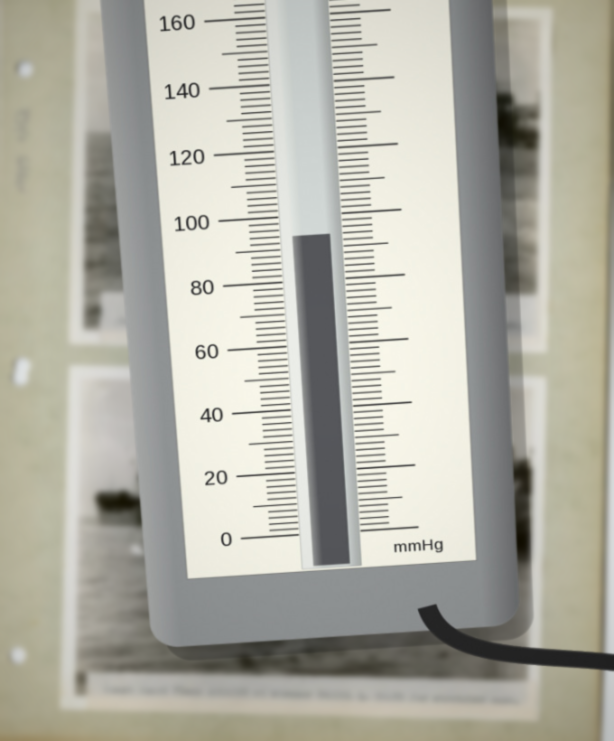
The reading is 94 mmHg
